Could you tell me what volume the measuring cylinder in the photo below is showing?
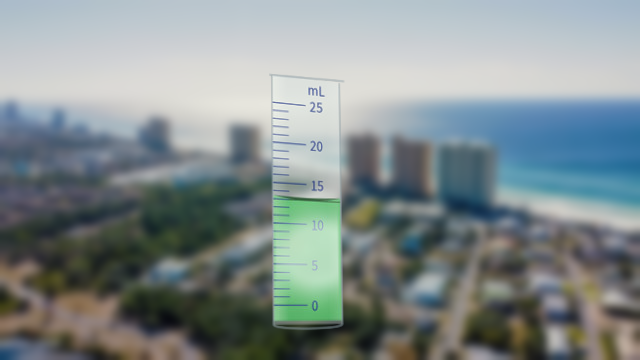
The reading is 13 mL
